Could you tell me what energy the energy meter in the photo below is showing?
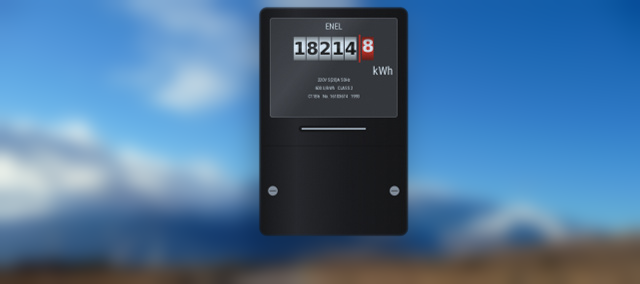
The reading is 18214.8 kWh
